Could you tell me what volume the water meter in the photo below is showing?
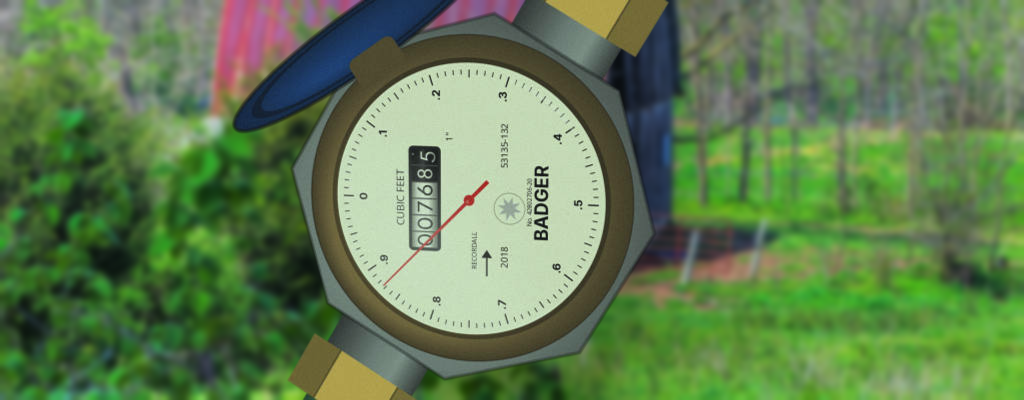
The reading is 7684.87 ft³
